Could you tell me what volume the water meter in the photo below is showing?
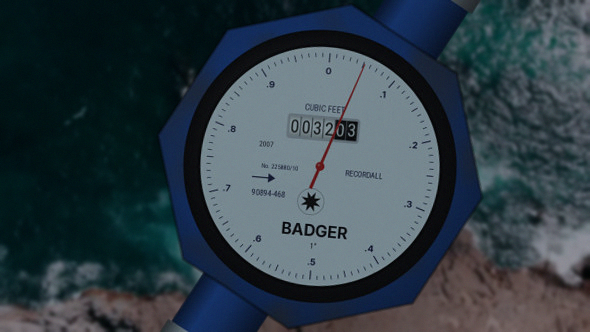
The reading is 3203.05 ft³
